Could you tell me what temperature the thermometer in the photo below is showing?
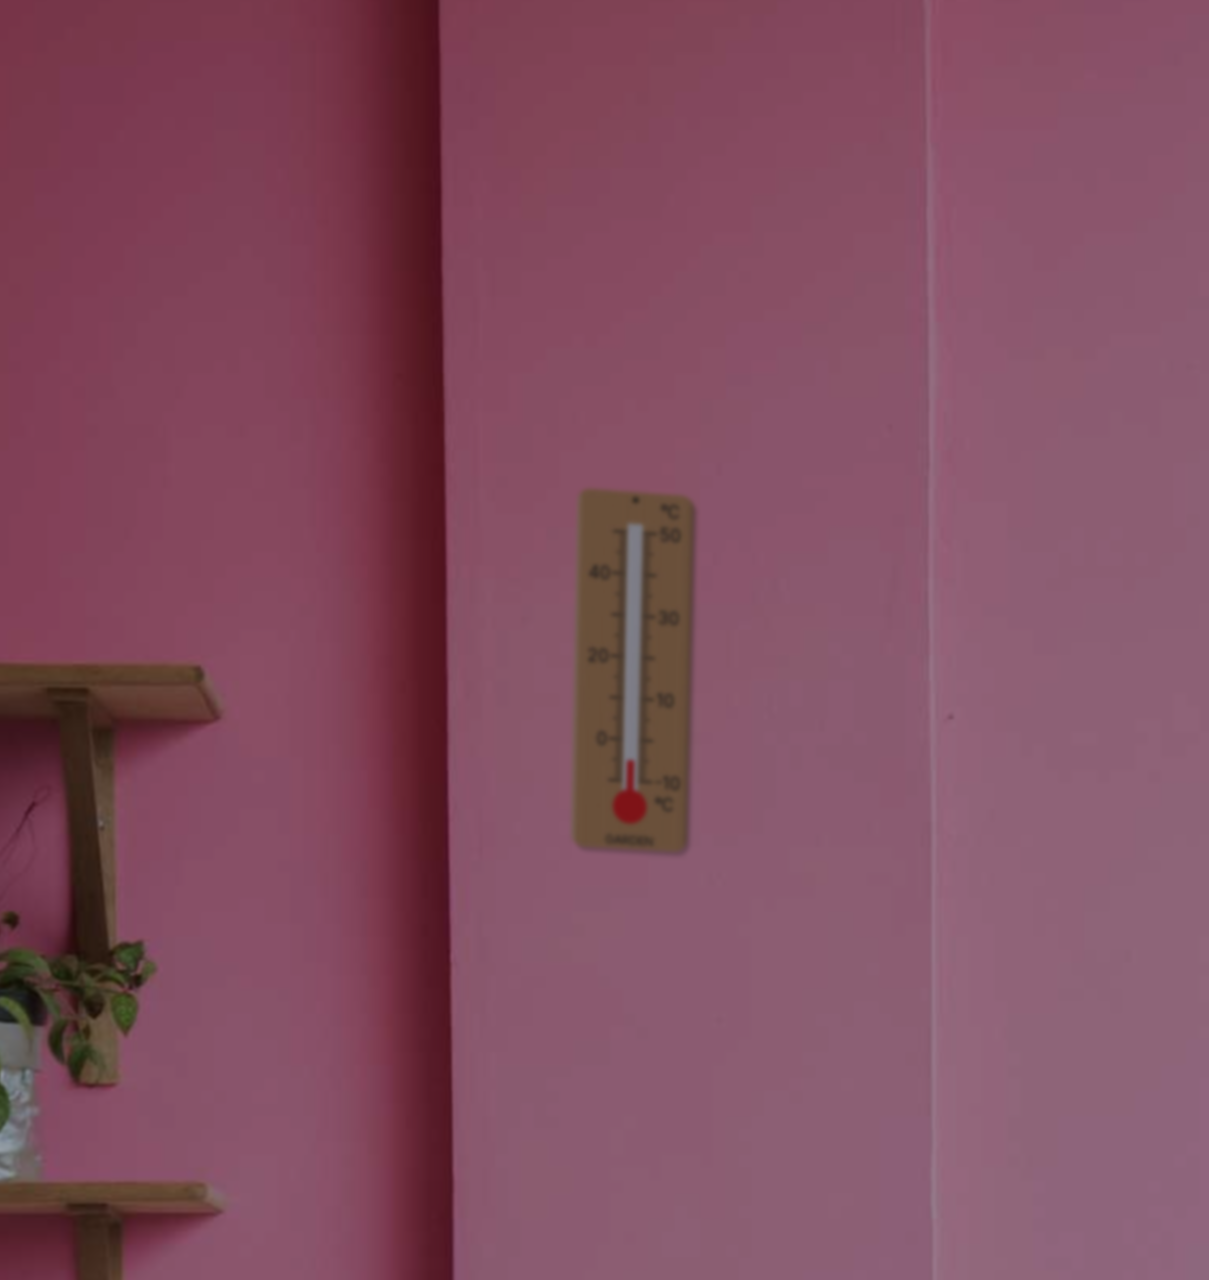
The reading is -5 °C
